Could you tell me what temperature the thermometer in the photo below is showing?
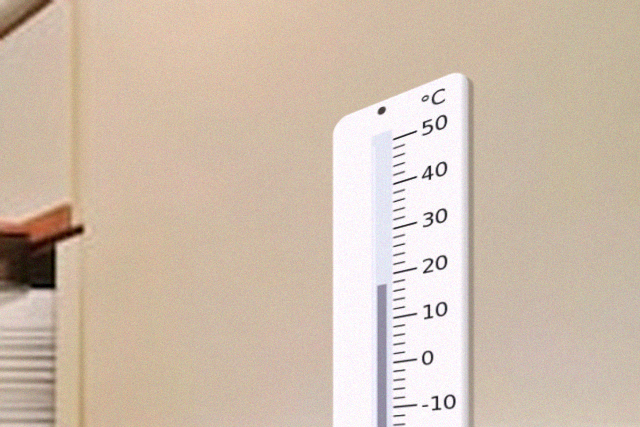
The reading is 18 °C
